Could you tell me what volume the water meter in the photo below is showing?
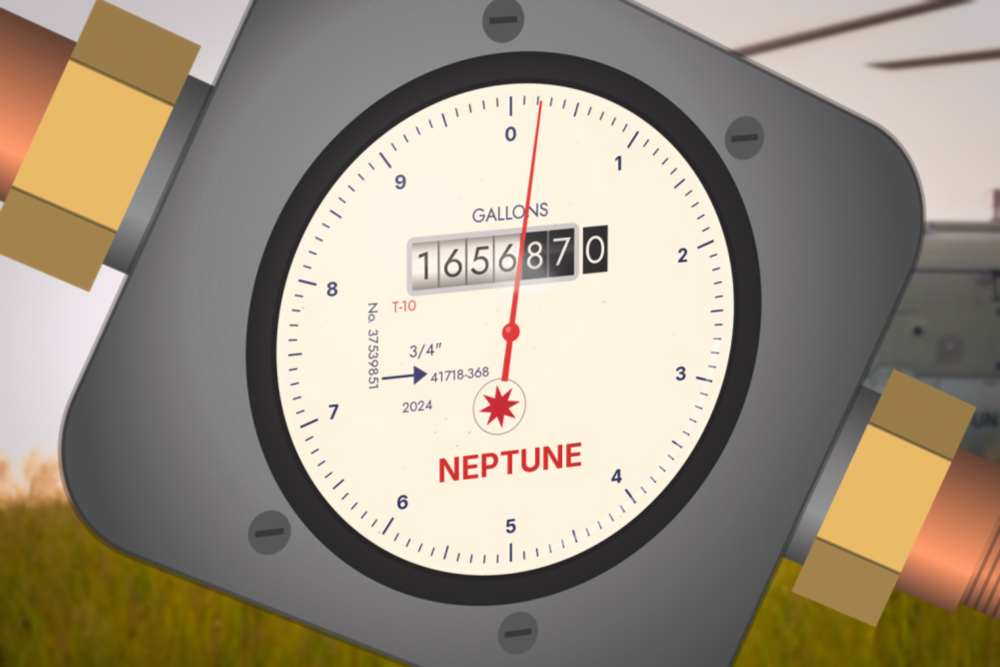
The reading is 1656870.2 gal
